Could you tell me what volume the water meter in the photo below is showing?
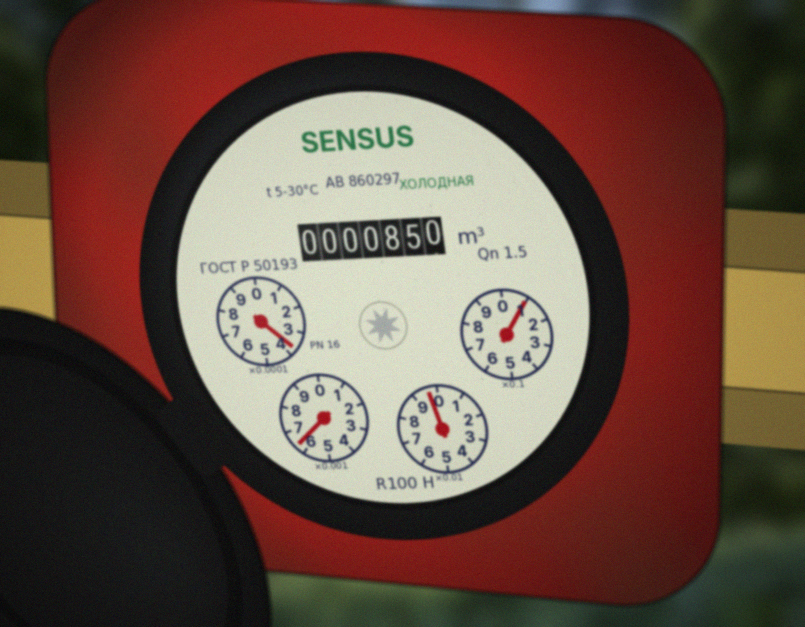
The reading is 850.0963 m³
